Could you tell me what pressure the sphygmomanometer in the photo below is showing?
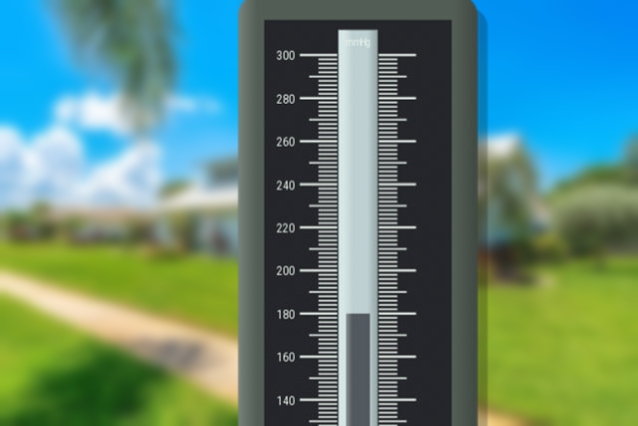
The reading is 180 mmHg
